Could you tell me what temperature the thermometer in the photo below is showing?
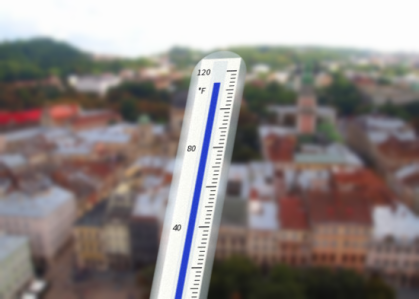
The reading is 114 °F
